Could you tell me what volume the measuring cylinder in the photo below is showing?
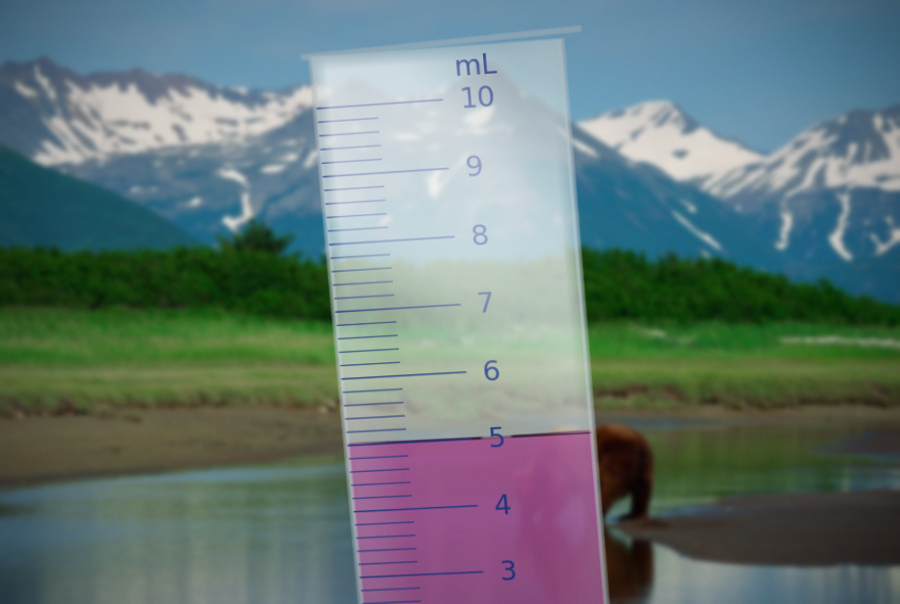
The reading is 5 mL
